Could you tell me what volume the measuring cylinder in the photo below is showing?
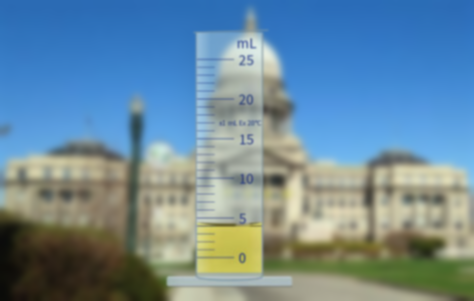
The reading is 4 mL
